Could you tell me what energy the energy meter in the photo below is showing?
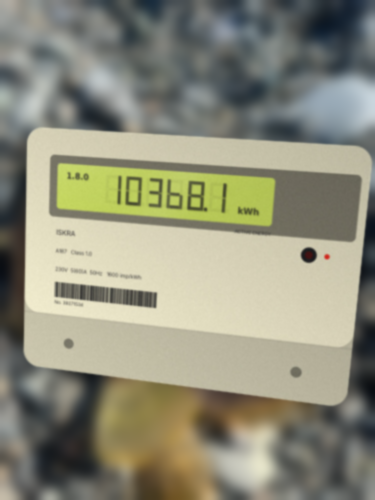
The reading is 10368.1 kWh
